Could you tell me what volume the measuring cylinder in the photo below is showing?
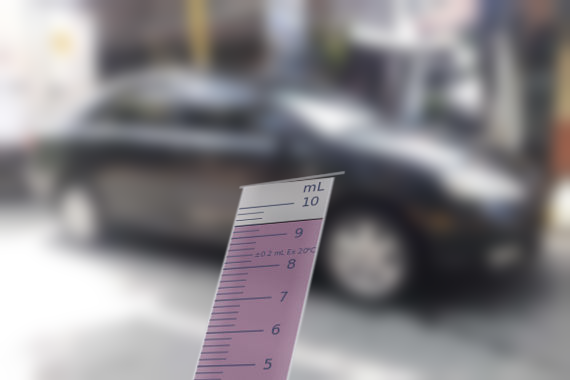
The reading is 9.4 mL
